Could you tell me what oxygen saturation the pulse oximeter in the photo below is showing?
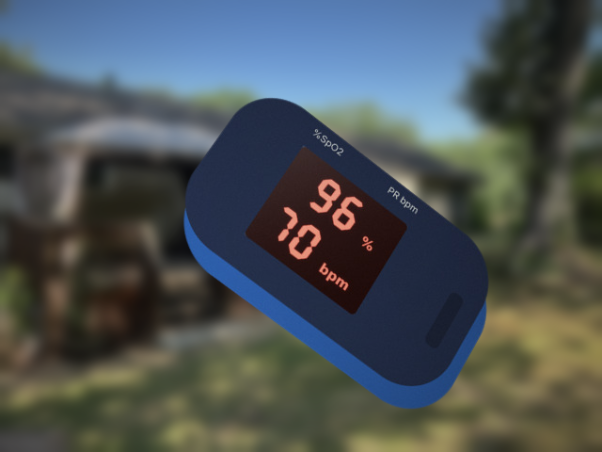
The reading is 96 %
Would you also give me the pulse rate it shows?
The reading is 70 bpm
